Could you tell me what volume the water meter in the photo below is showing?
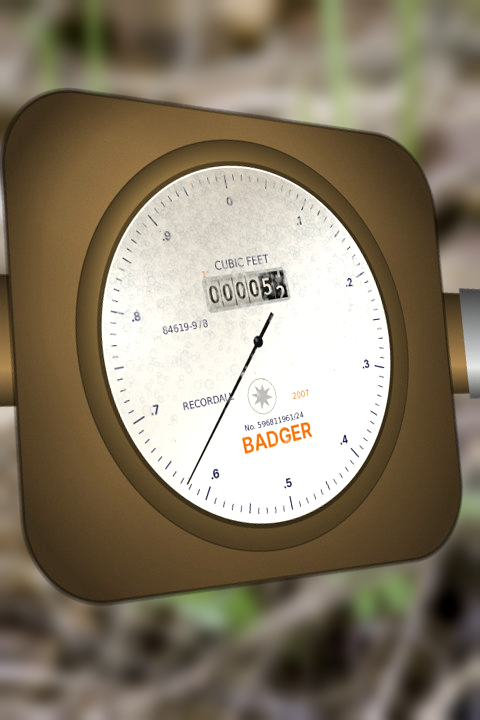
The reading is 51.62 ft³
